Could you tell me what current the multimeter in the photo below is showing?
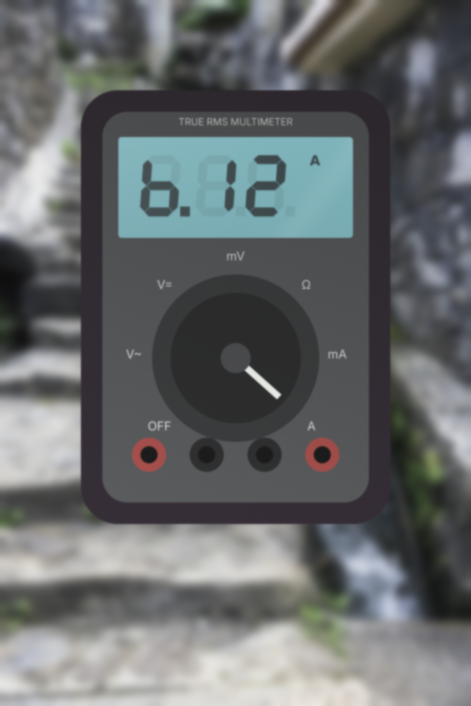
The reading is 6.12 A
